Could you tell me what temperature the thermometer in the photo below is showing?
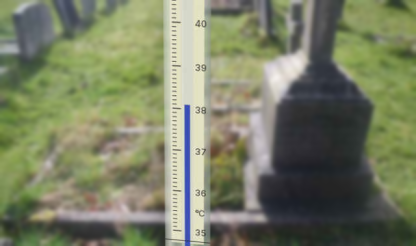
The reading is 38.1 °C
